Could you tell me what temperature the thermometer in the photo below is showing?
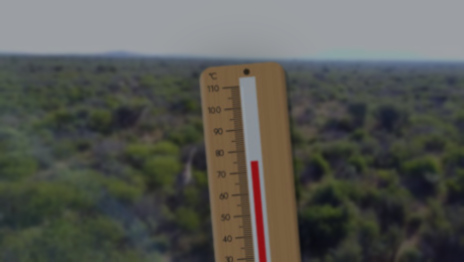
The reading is 75 °C
